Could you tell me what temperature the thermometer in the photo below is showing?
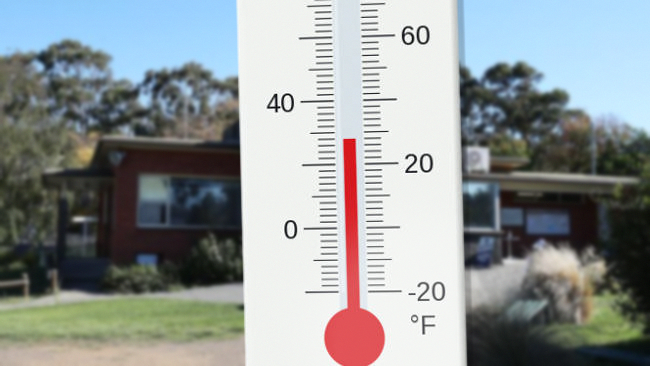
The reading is 28 °F
